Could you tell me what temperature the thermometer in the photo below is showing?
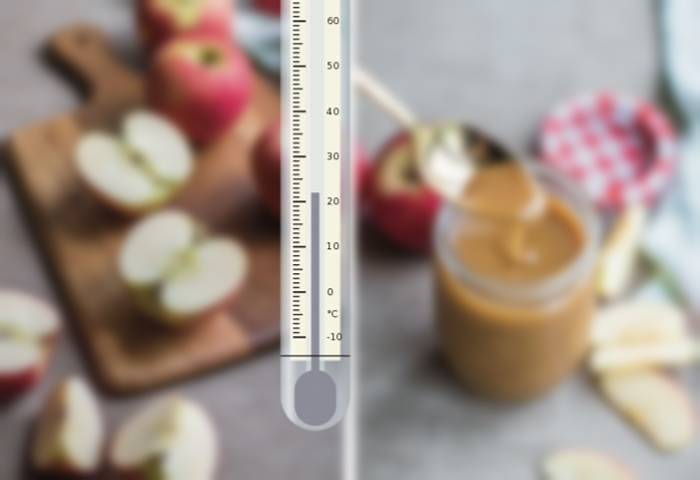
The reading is 22 °C
